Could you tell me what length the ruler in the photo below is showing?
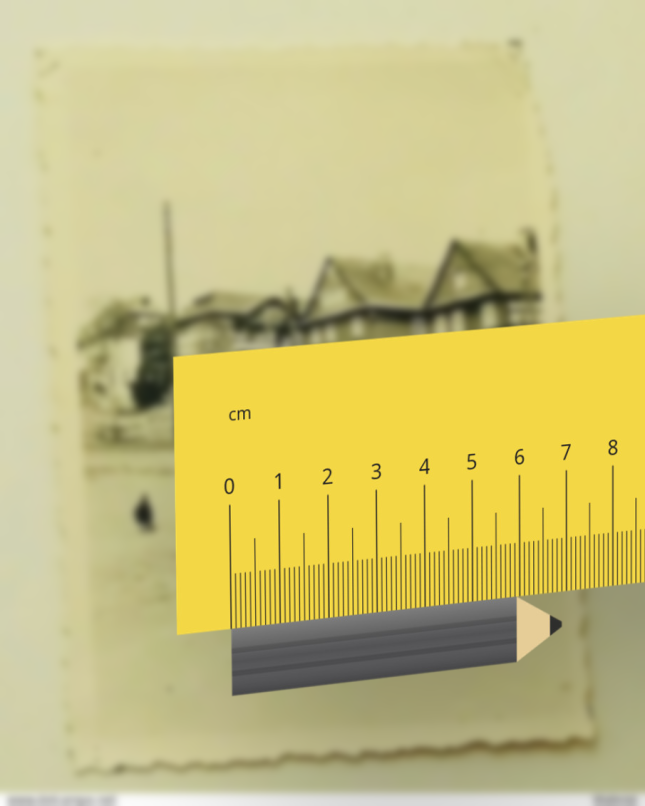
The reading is 6.9 cm
